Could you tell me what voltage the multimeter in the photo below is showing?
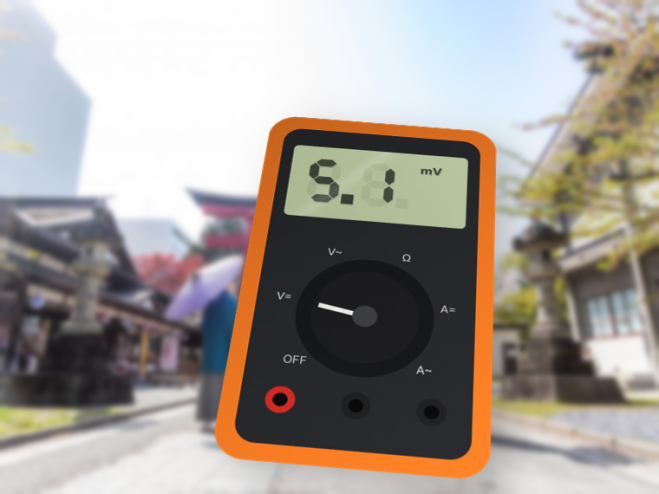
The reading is 5.1 mV
